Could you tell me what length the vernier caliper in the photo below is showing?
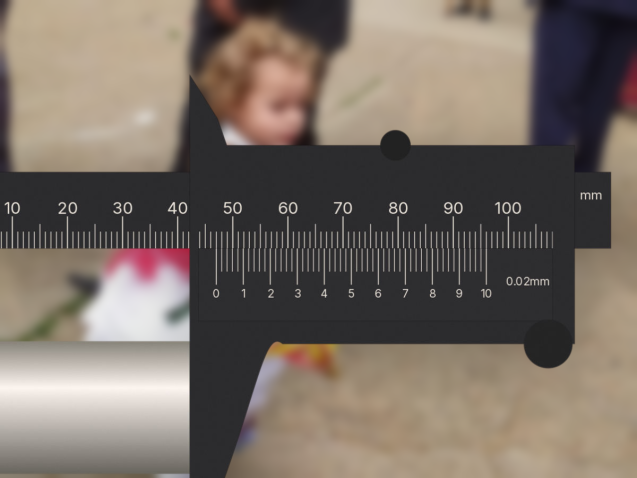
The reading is 47.0 mm
